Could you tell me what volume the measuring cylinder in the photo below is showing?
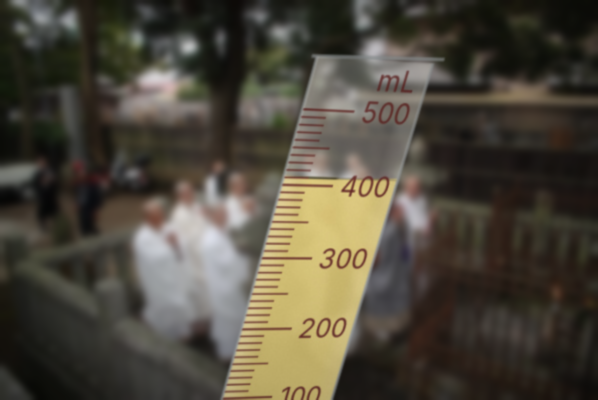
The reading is 410 mL
